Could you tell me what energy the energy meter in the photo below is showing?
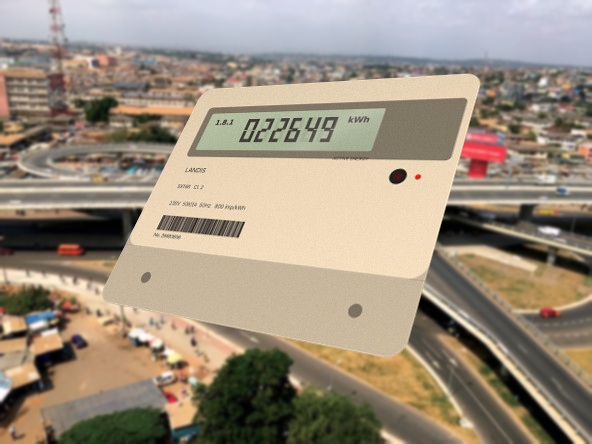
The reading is 22649 kWh
